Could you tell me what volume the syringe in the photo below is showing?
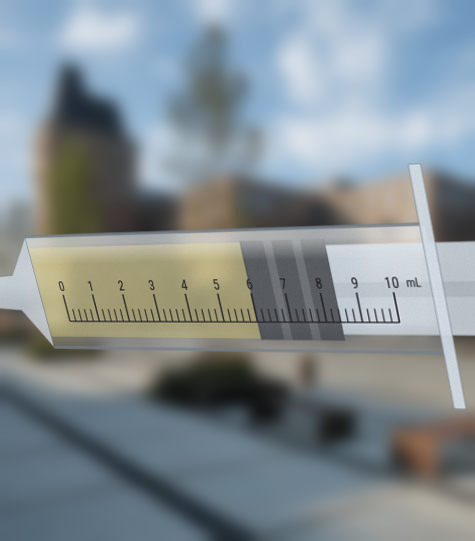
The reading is 6 mL
